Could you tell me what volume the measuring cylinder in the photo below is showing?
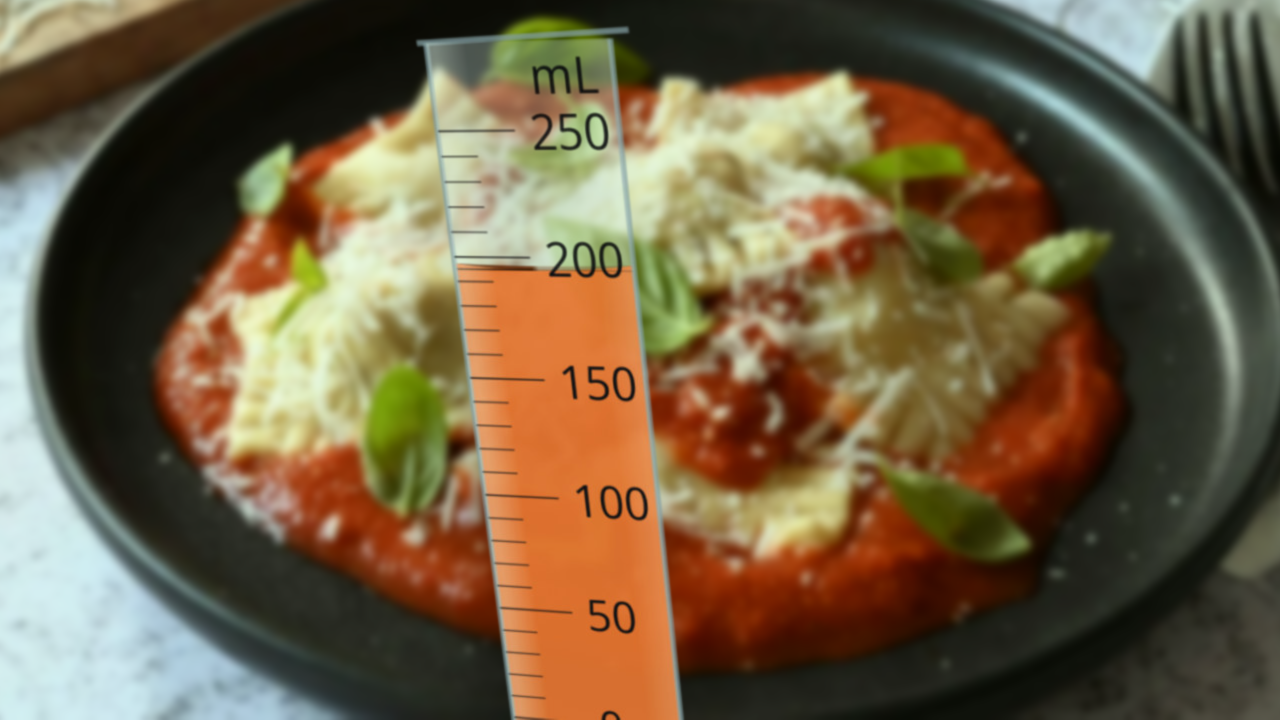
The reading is 195 mL
